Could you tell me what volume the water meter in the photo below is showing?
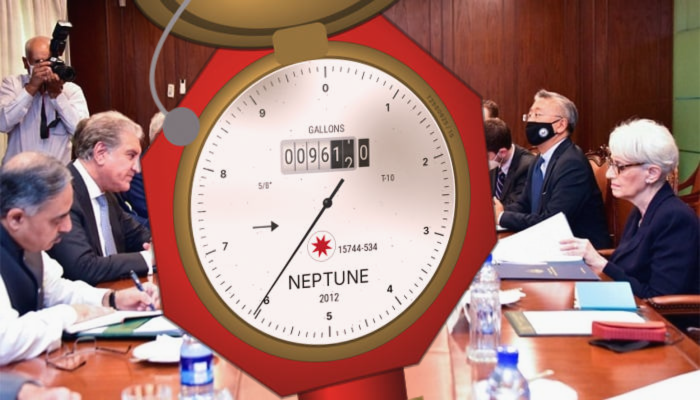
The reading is 96116.0 gal
